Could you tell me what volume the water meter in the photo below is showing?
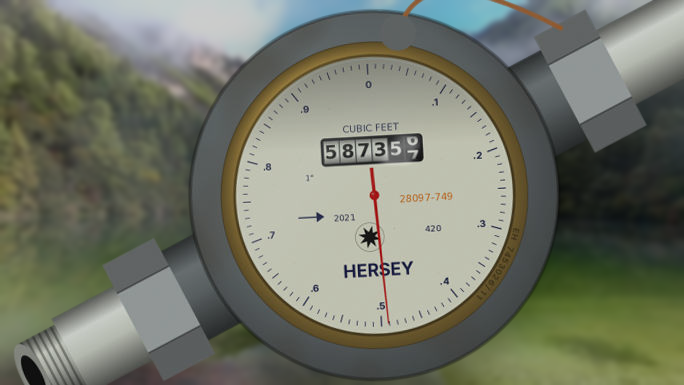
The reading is 587356.49 ft³
